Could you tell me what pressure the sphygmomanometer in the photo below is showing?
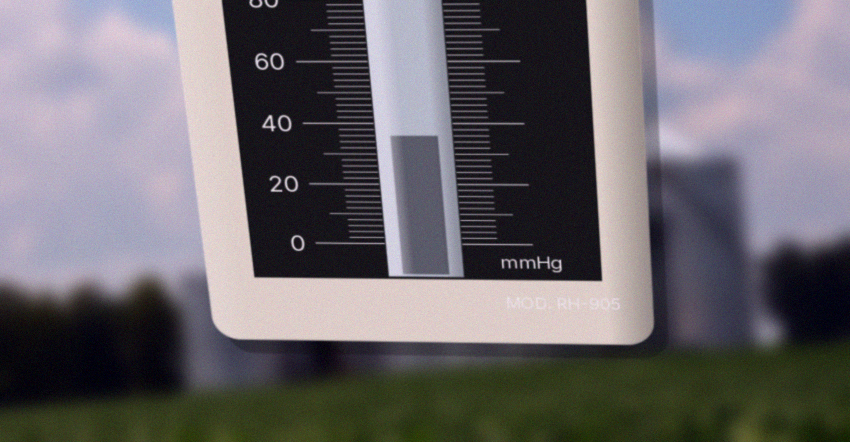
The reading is 36 mmHg
